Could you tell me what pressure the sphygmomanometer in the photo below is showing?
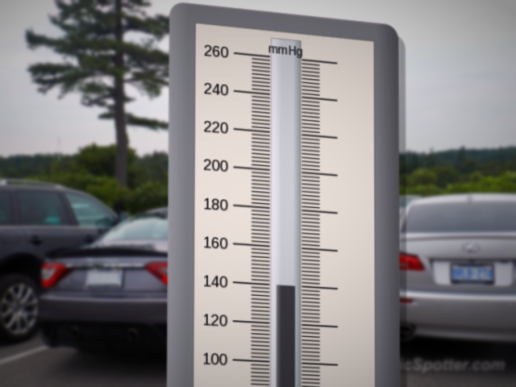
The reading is 140 mmHg
